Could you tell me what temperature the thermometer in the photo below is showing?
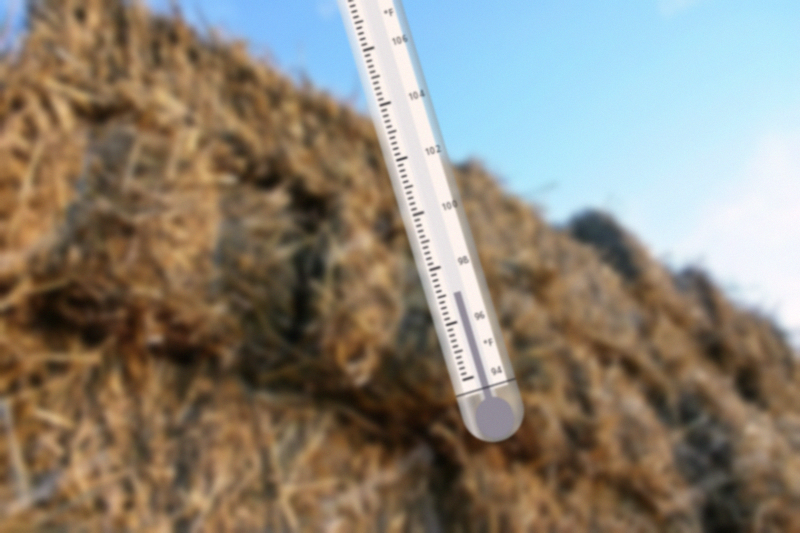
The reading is 97 °F
